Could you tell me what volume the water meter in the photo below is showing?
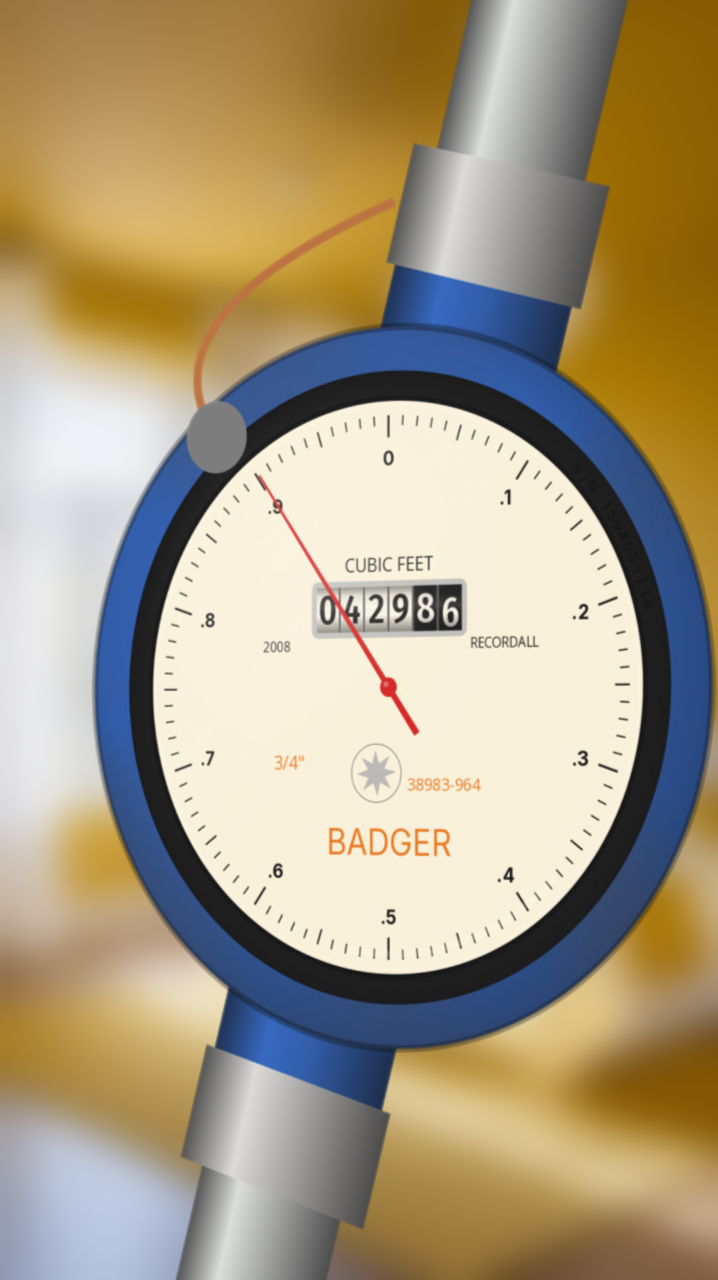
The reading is 42985.90 ft³
